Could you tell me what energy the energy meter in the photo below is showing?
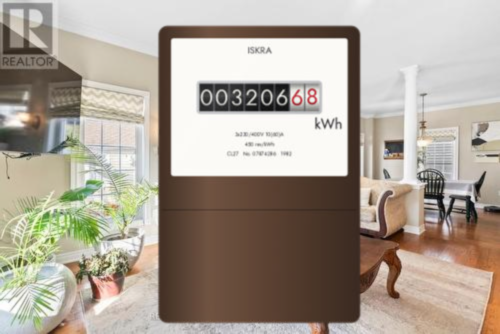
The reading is 3206.68 kWh
